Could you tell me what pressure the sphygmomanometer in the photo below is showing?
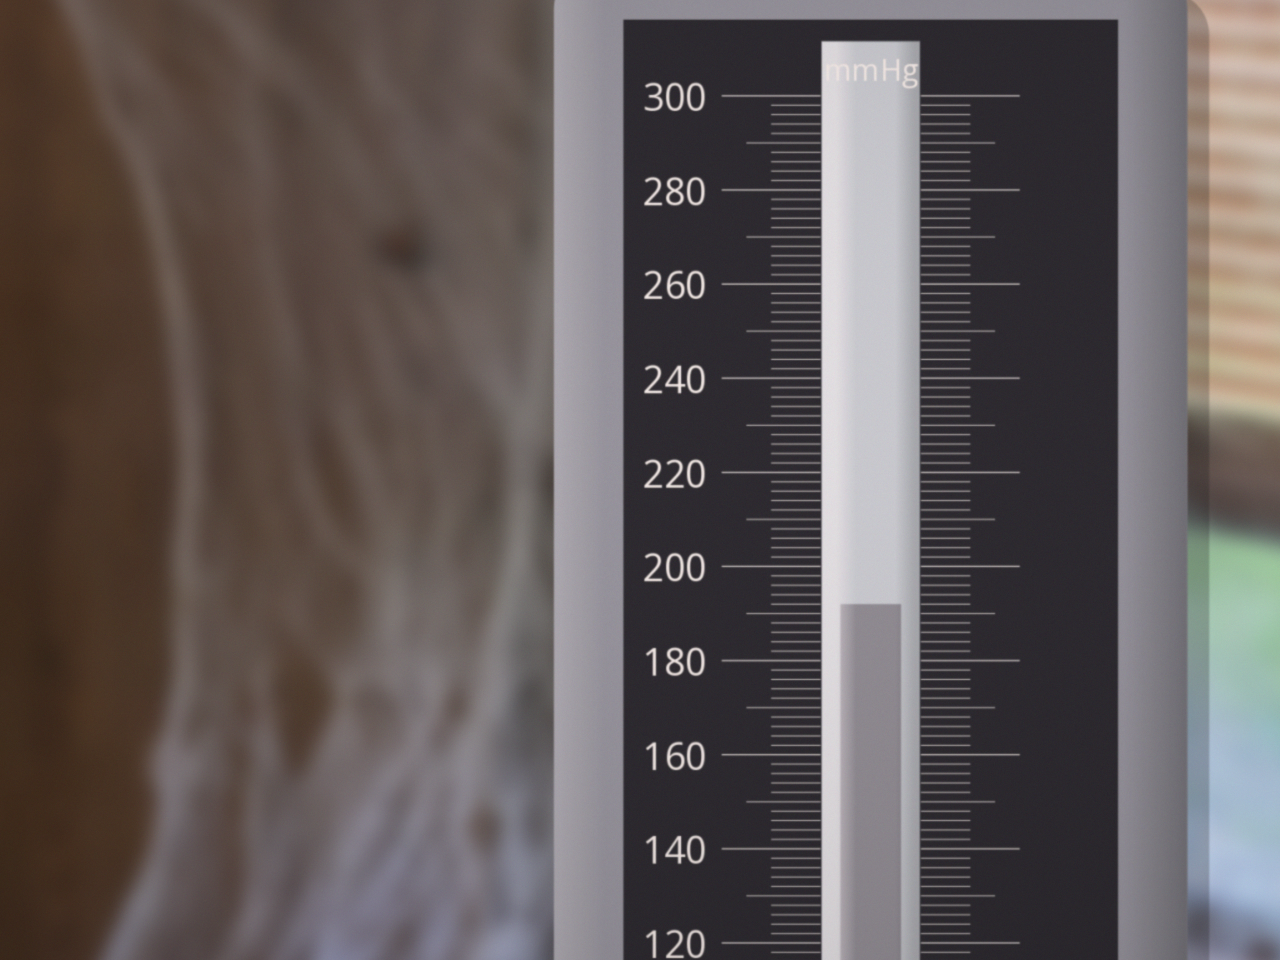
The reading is 192 mmHg
